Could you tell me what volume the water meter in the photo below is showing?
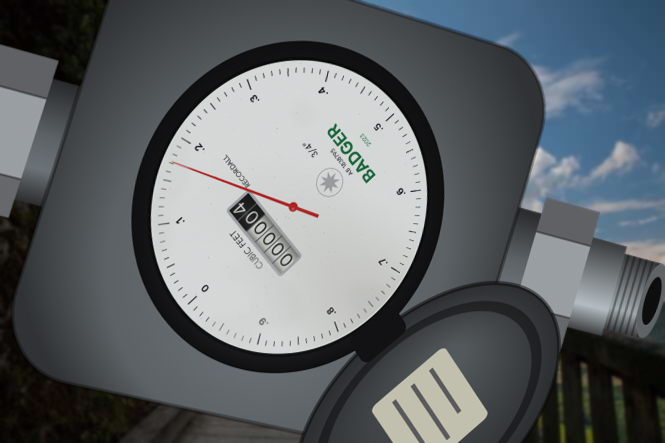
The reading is 4.17 ft³
